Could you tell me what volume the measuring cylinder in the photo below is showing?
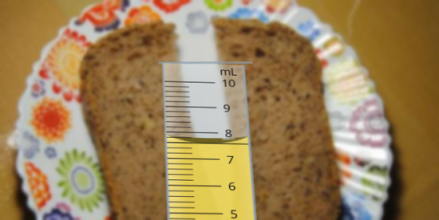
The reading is 7.6 mL
